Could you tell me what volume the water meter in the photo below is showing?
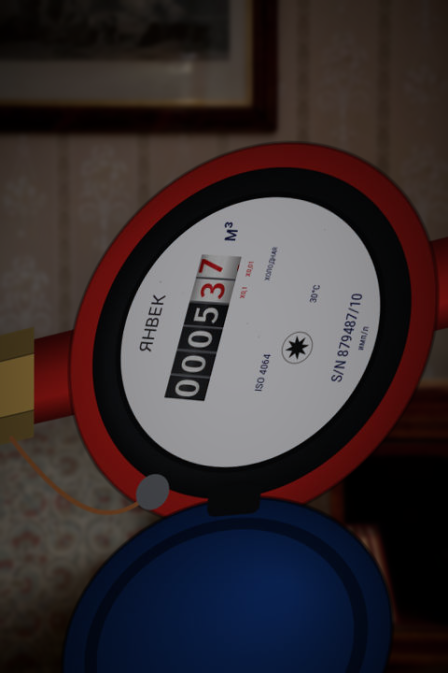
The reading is 5.37 m³
